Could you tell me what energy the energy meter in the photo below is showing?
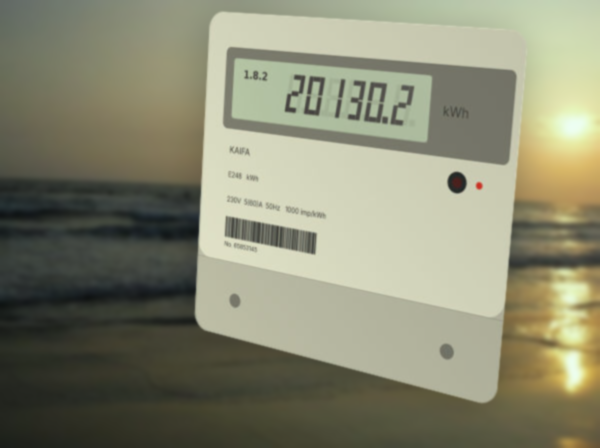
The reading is 20130.2 kWh
